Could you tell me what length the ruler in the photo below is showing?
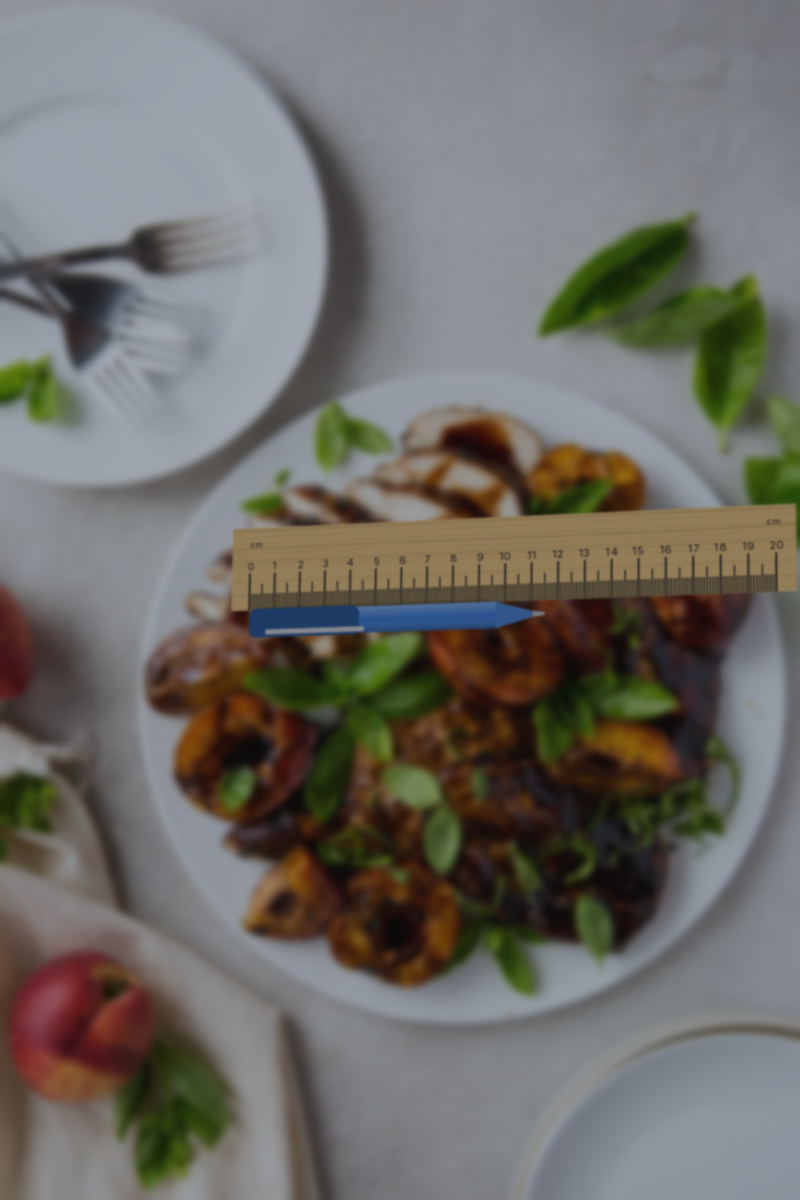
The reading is 11.5 cm
